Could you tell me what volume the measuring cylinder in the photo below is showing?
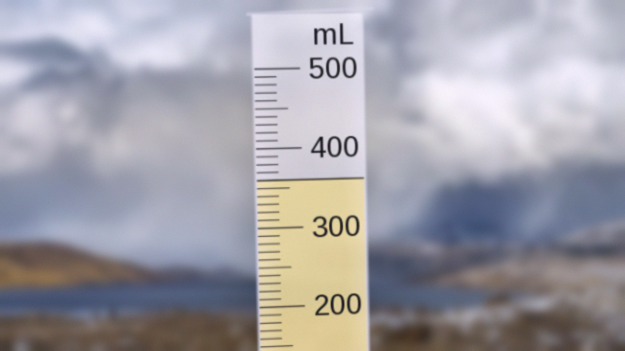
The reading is 360 mL
